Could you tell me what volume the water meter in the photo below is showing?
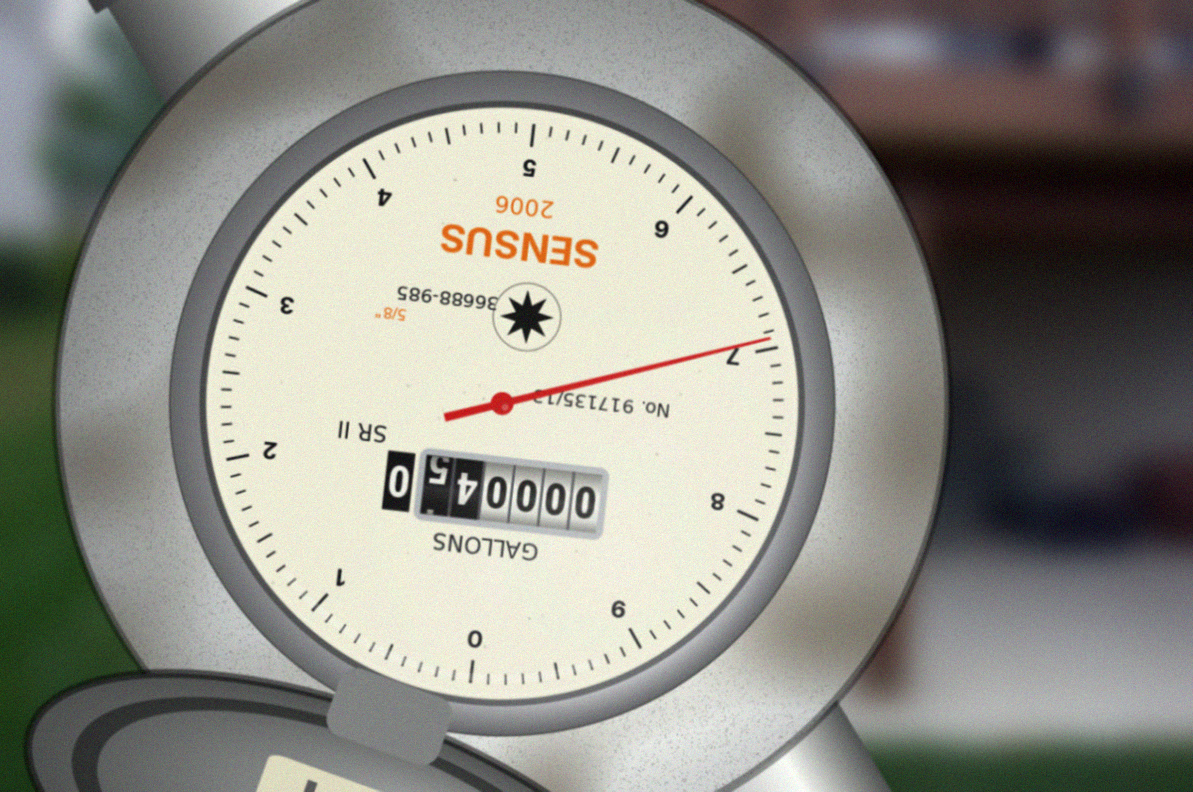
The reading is 446.9 gal
